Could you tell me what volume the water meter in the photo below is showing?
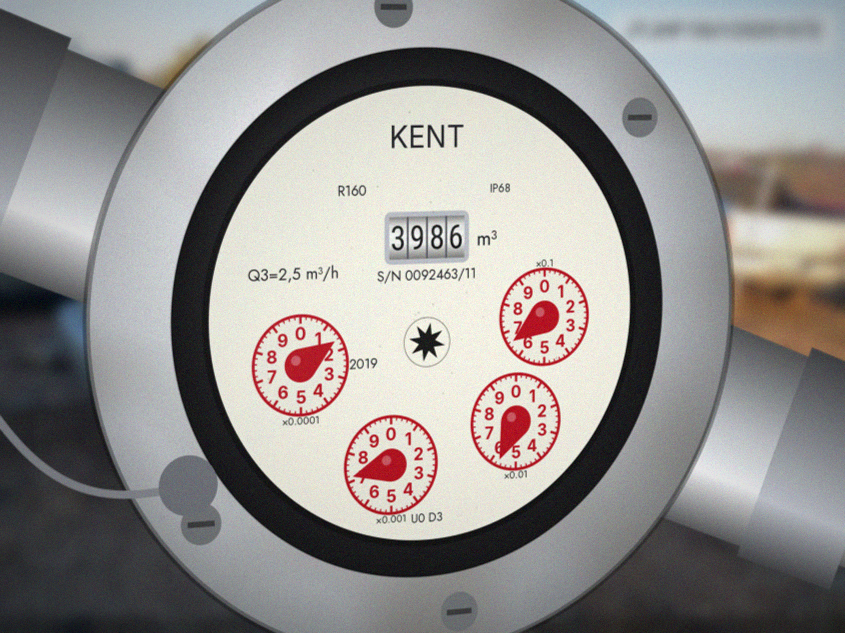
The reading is 3986.6571 m³
